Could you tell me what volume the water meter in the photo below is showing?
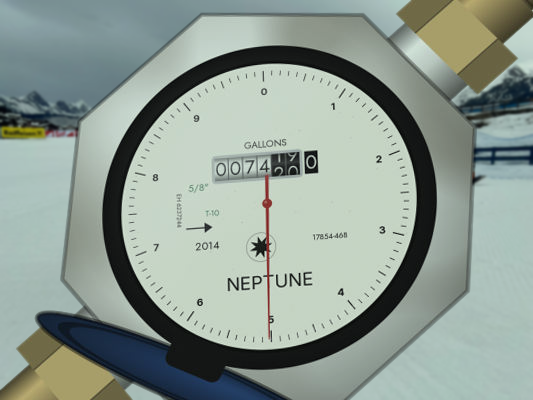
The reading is 74195.0 gal
